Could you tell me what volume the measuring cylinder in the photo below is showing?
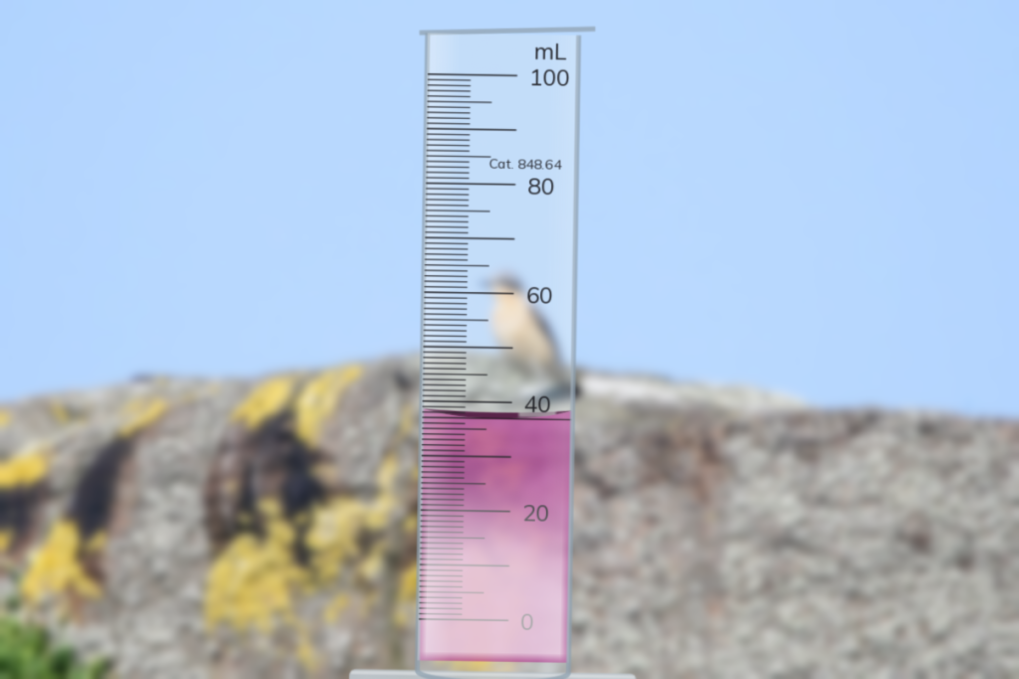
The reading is 37 mL
